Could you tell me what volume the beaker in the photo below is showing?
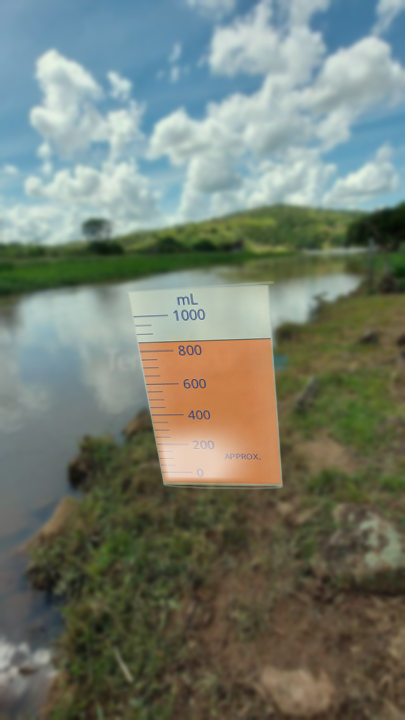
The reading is 850 mL
